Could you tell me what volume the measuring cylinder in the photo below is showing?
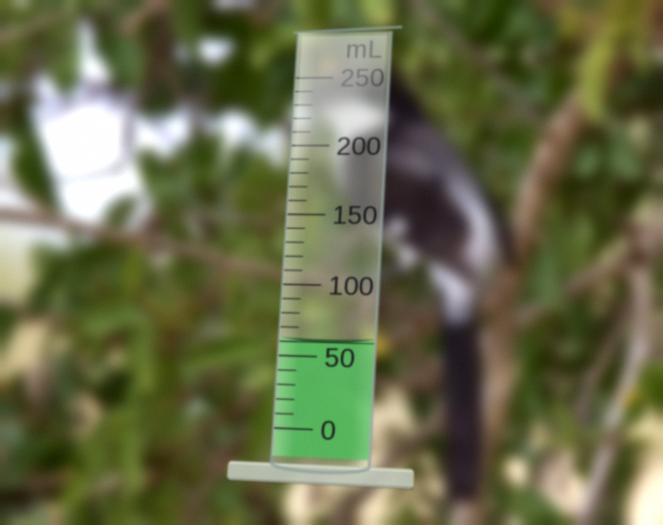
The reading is 60 mL
